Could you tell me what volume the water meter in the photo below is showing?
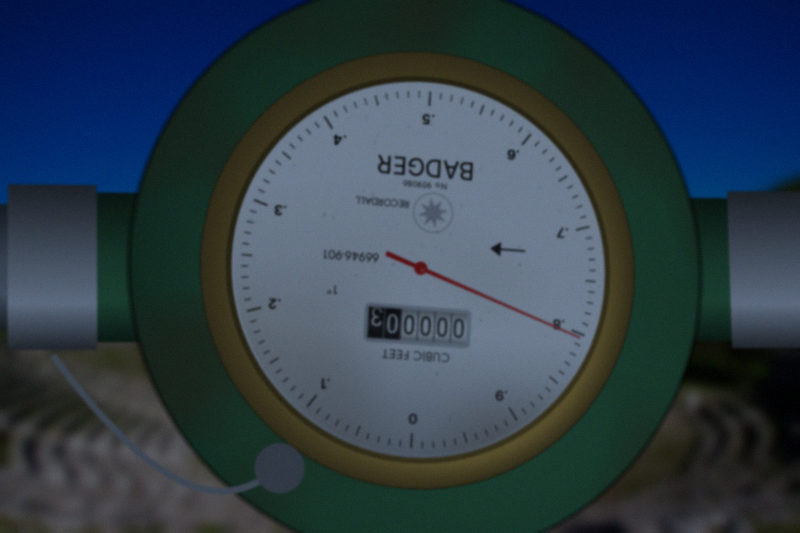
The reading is 2.80 ft³
